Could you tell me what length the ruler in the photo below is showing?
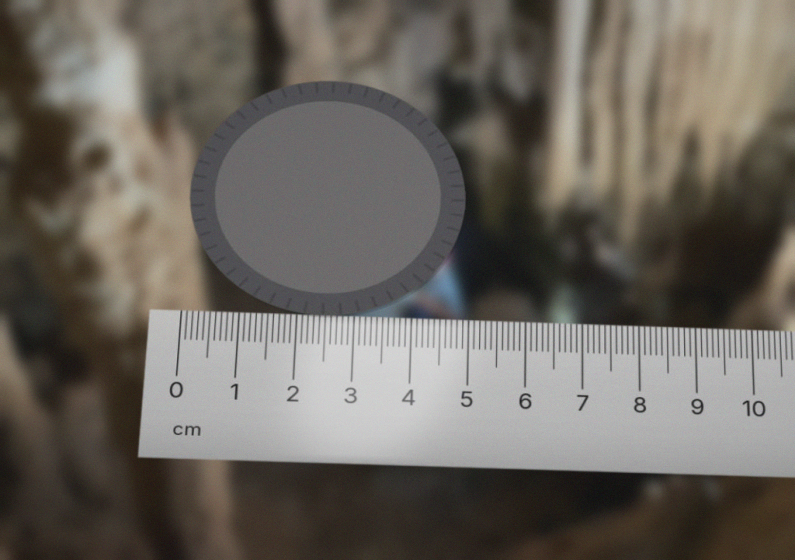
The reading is 4.9 cm
